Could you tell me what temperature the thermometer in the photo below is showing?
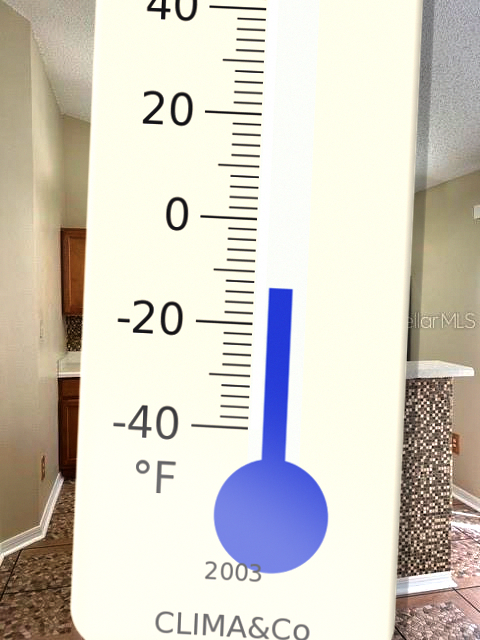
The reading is -13 °F
